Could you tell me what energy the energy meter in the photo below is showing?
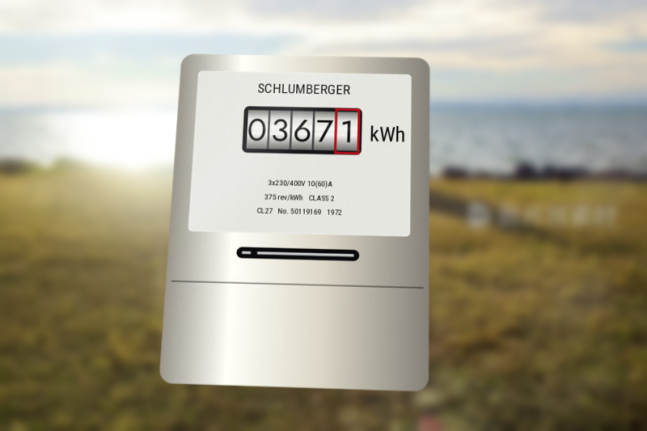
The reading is 367.1 kWh
